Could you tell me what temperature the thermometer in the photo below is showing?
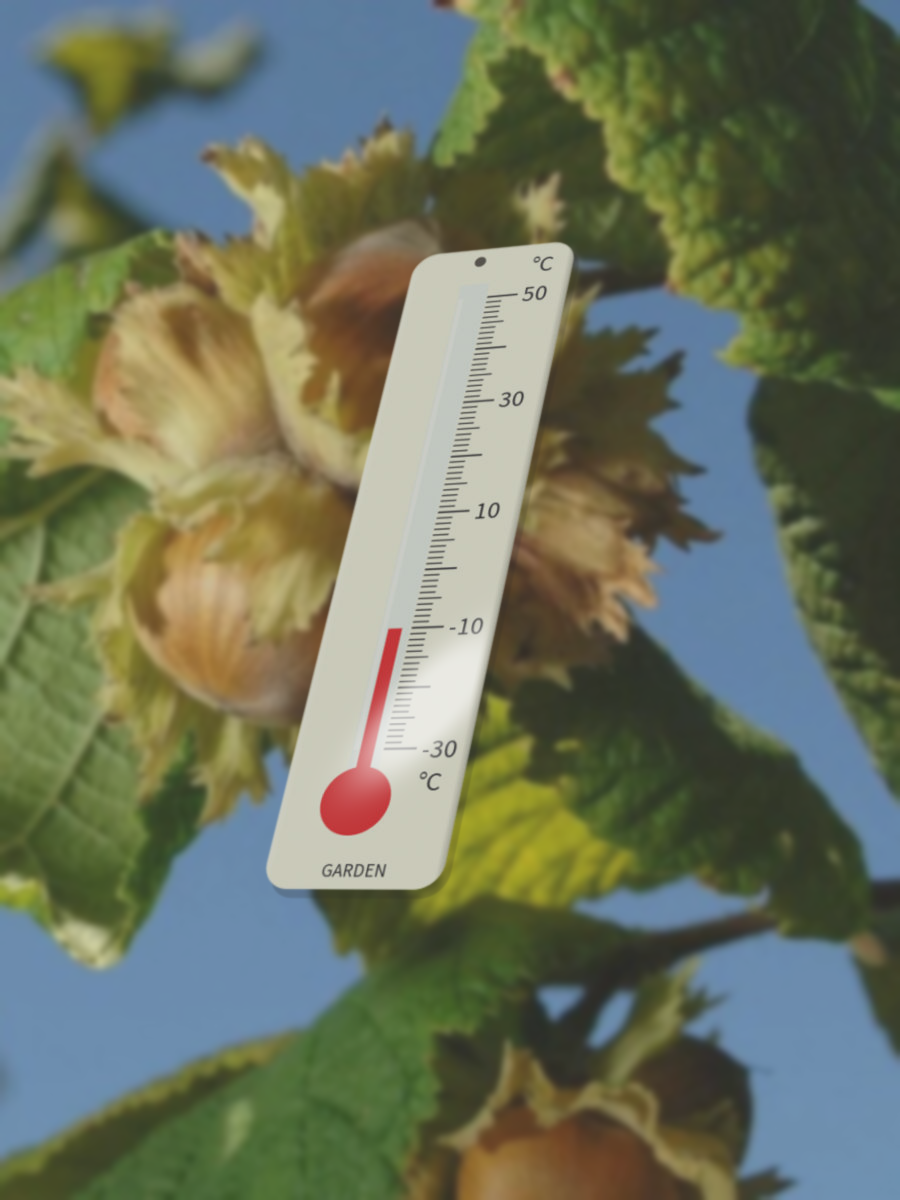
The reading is -10 °C
